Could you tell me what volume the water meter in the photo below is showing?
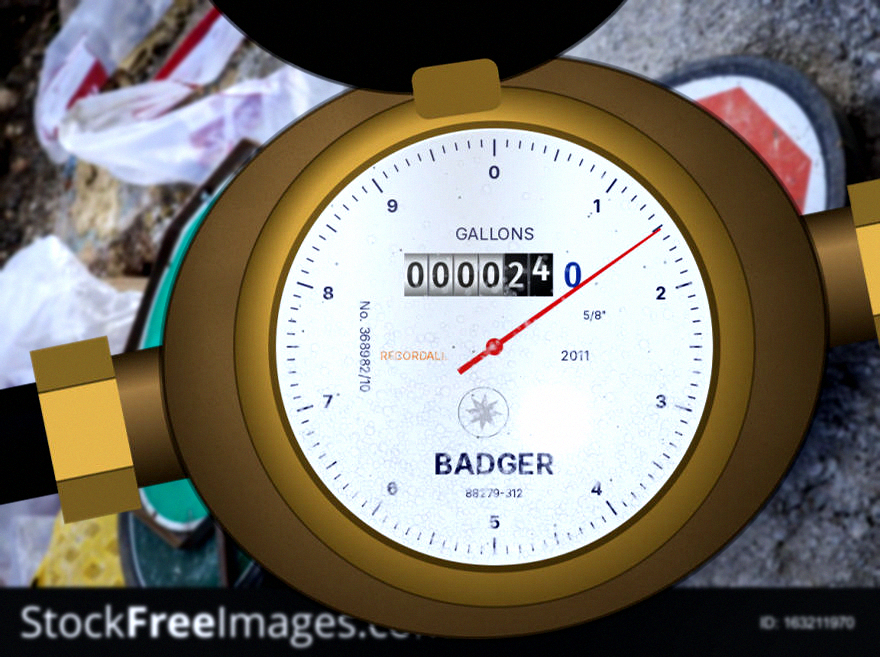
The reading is 241.5 gal
